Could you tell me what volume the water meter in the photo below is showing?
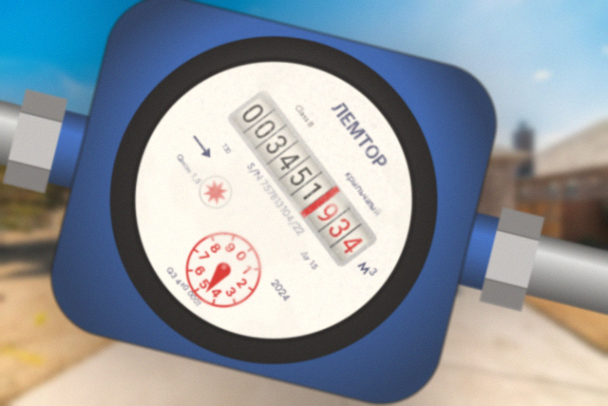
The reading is 3451.9344 m³
